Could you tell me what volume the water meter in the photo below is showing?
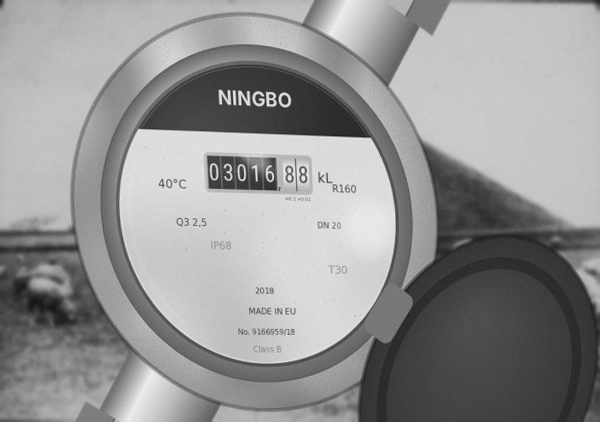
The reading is 3016.88 kL
